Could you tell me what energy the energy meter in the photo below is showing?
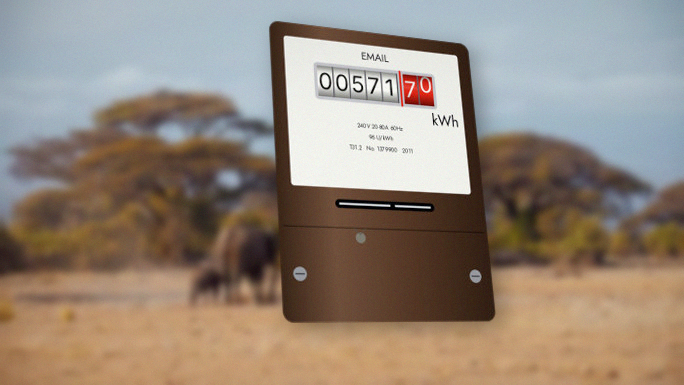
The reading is 571.70 kWh
